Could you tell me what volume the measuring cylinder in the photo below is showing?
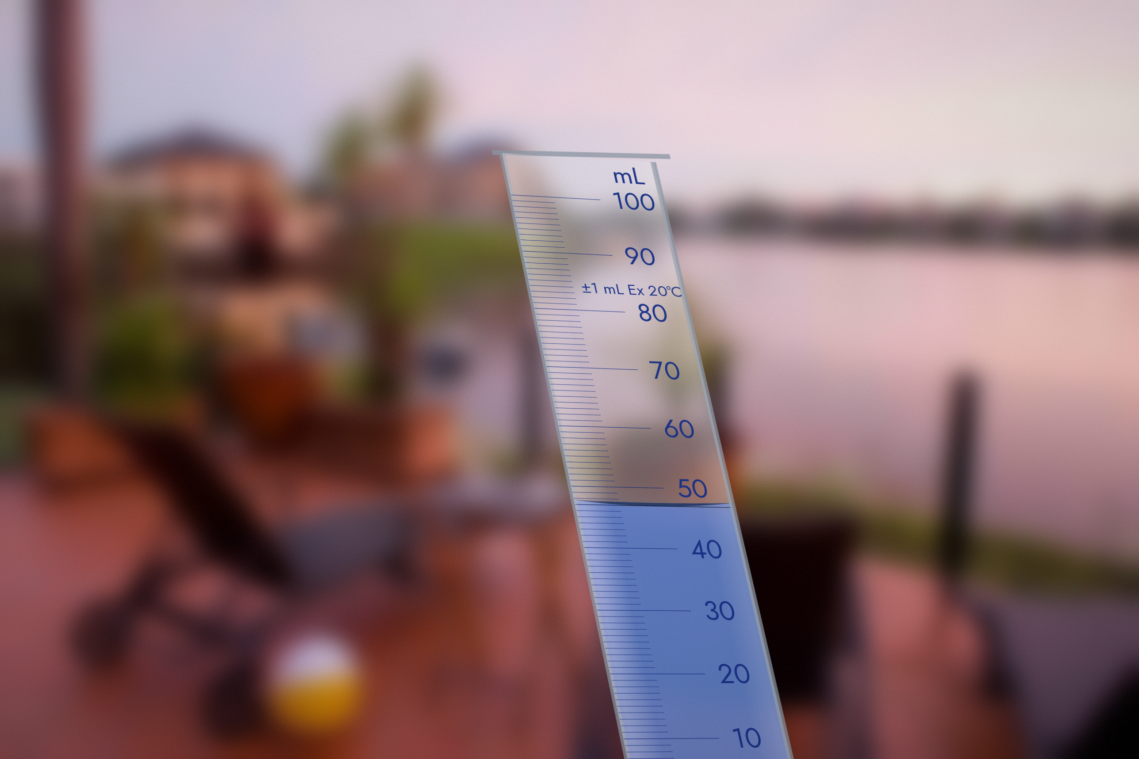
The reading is 47 mL
